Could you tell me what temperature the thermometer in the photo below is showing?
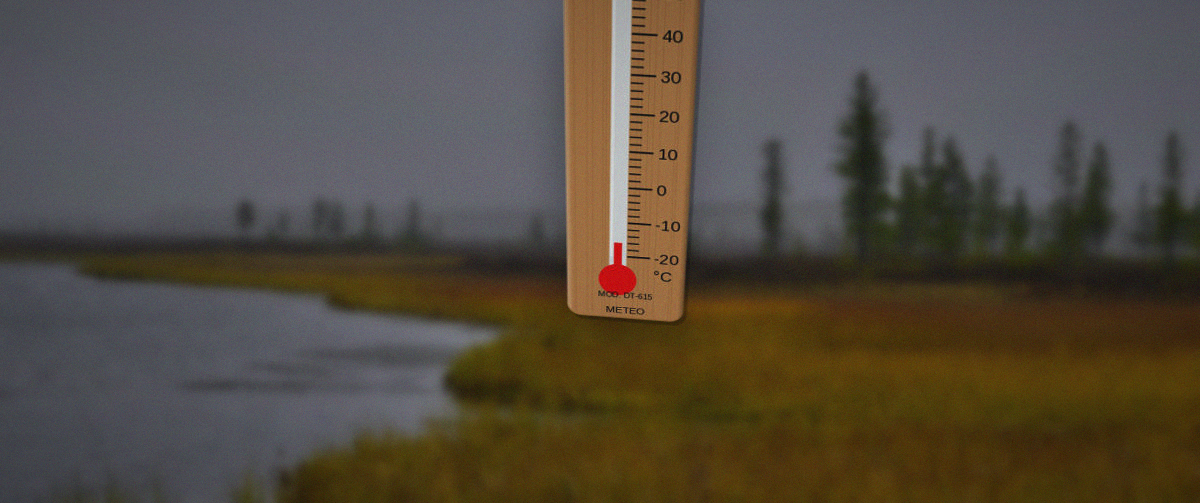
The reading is -16 °C
